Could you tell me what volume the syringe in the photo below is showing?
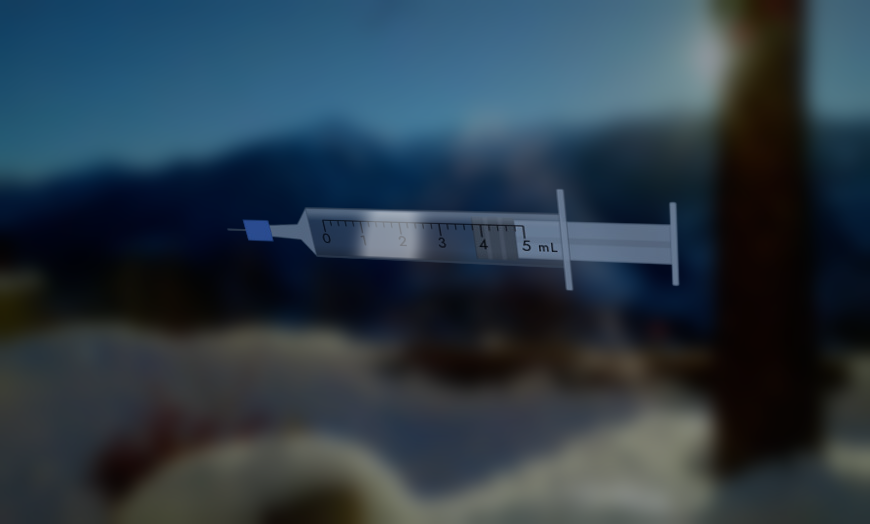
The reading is 3.8 mL
